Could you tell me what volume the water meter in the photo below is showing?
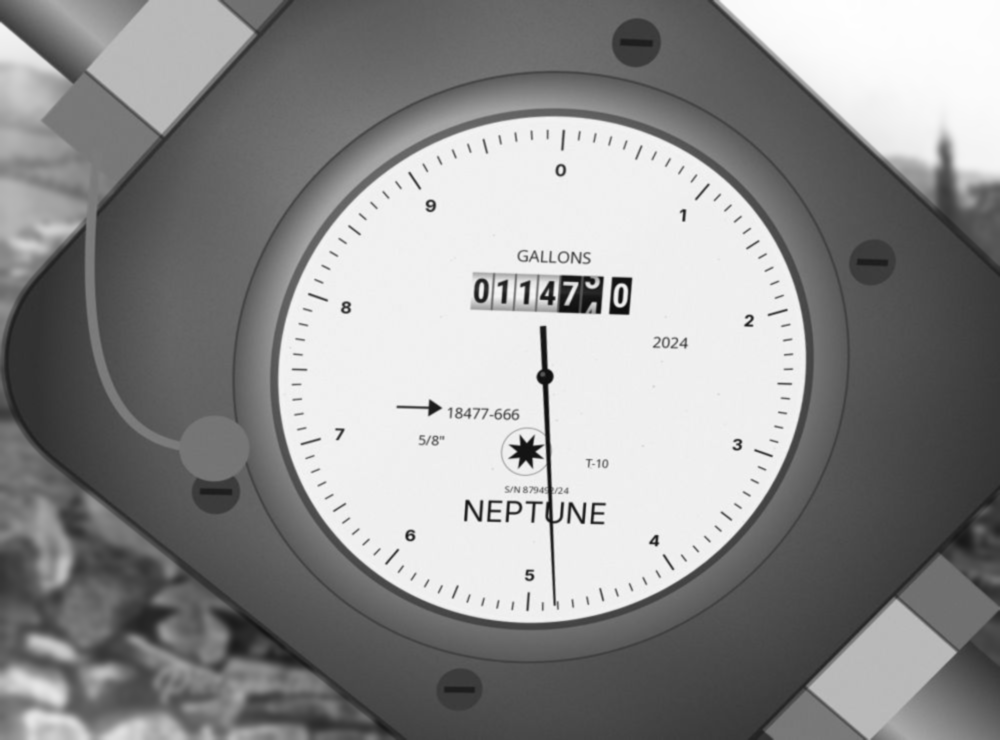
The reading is 114734.8 gal
